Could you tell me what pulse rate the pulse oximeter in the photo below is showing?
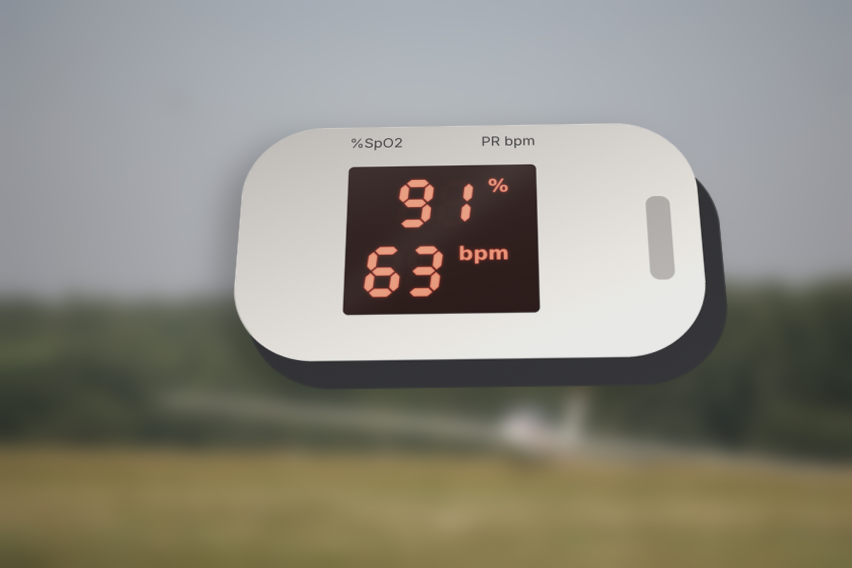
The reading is 63 bpm
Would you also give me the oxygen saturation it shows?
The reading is 91 %
